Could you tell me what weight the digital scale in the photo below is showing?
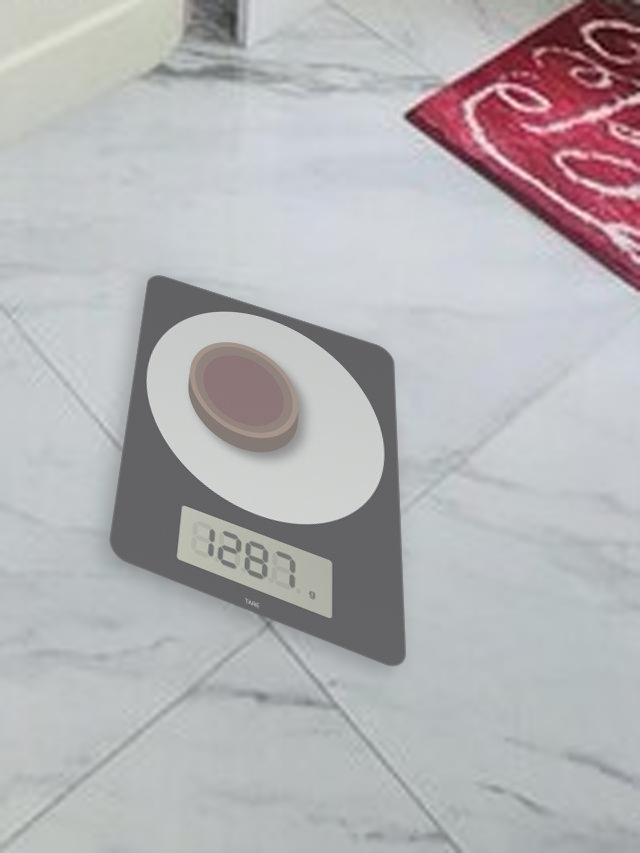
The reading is 1287 g
